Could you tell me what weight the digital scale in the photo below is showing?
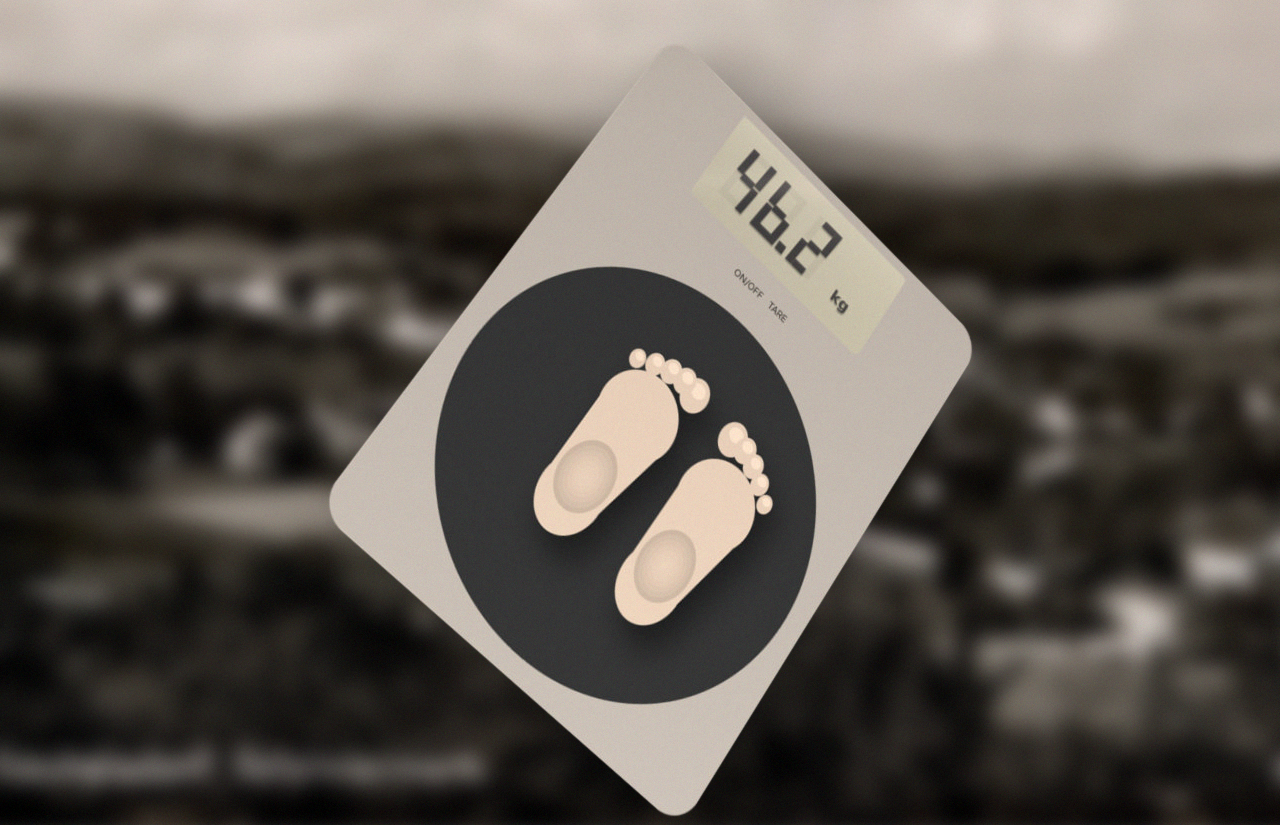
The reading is 46.2 kg
